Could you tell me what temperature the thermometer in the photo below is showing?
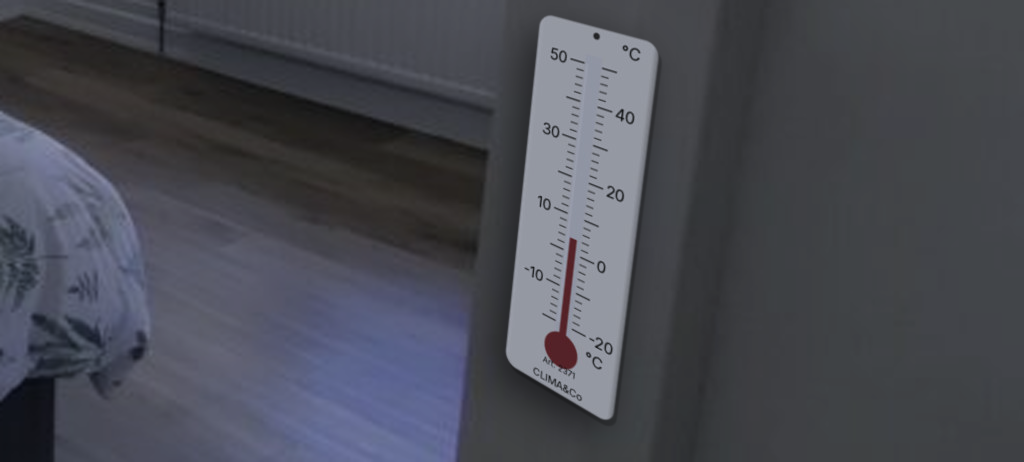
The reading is 4 °C
